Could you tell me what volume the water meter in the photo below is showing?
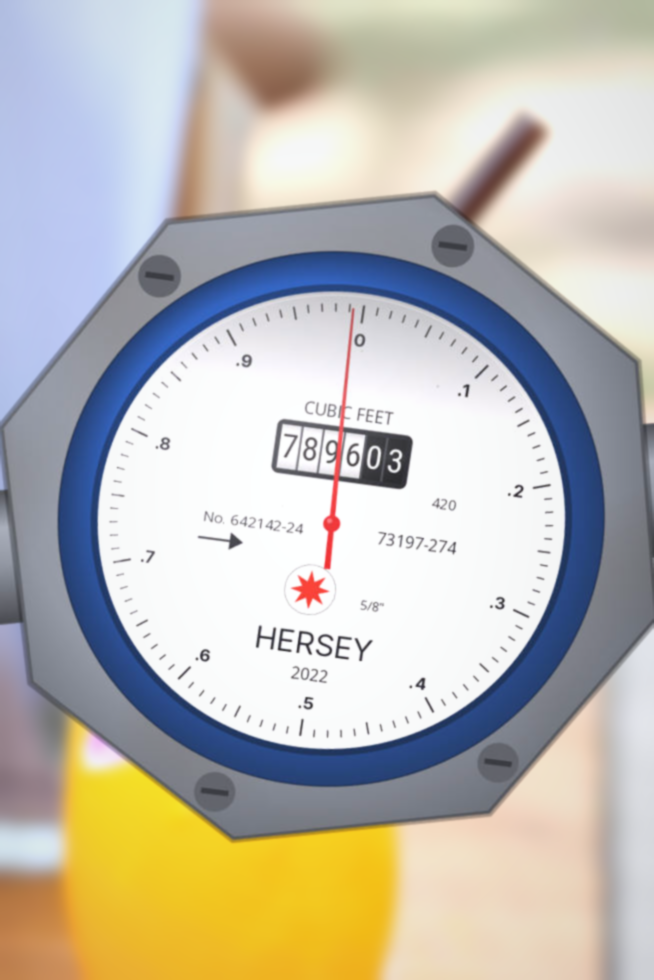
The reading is 789602.99 ft³
